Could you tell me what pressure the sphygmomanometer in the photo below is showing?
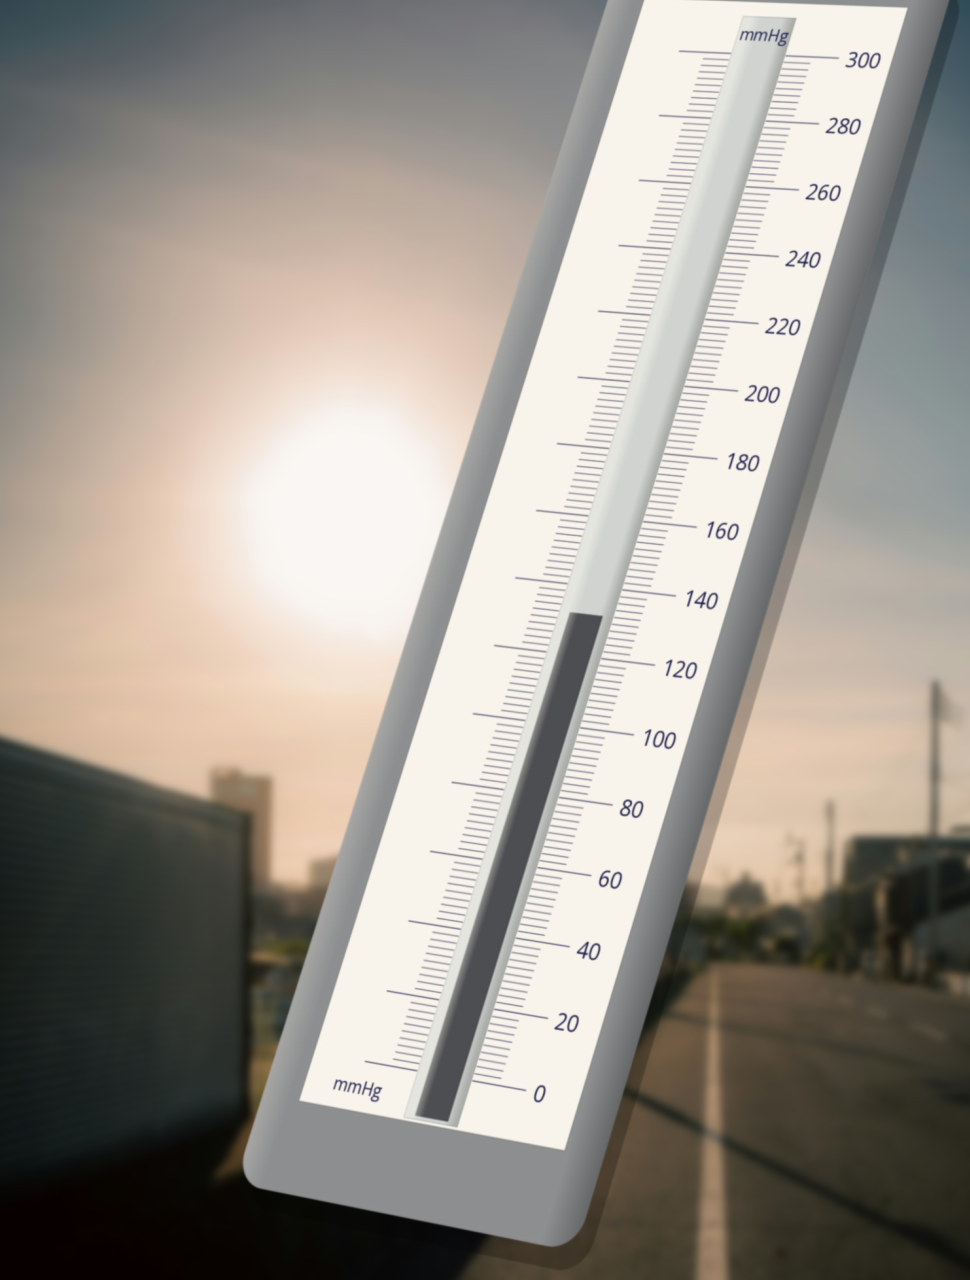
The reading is 132 mmHg
